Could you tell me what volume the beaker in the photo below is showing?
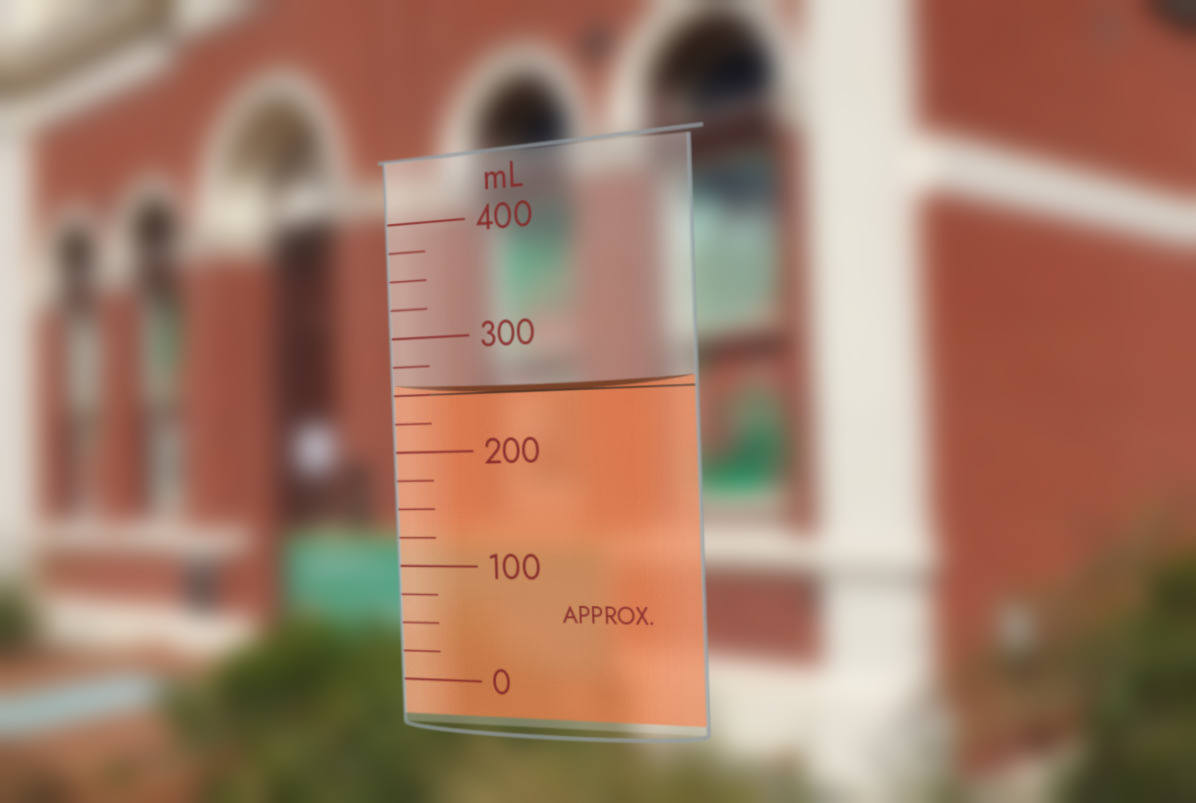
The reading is 250 mL
